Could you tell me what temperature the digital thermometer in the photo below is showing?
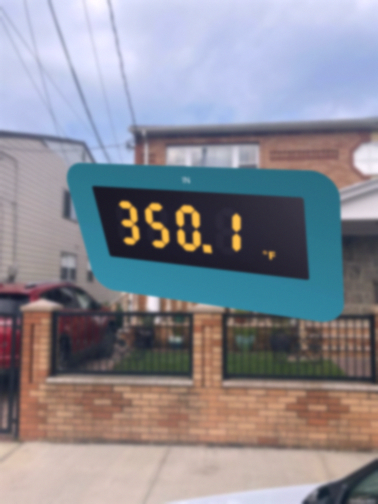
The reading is 350.1 °F
